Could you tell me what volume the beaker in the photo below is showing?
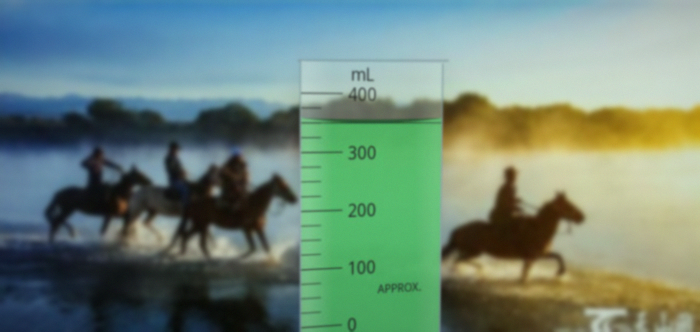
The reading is 350 mL
